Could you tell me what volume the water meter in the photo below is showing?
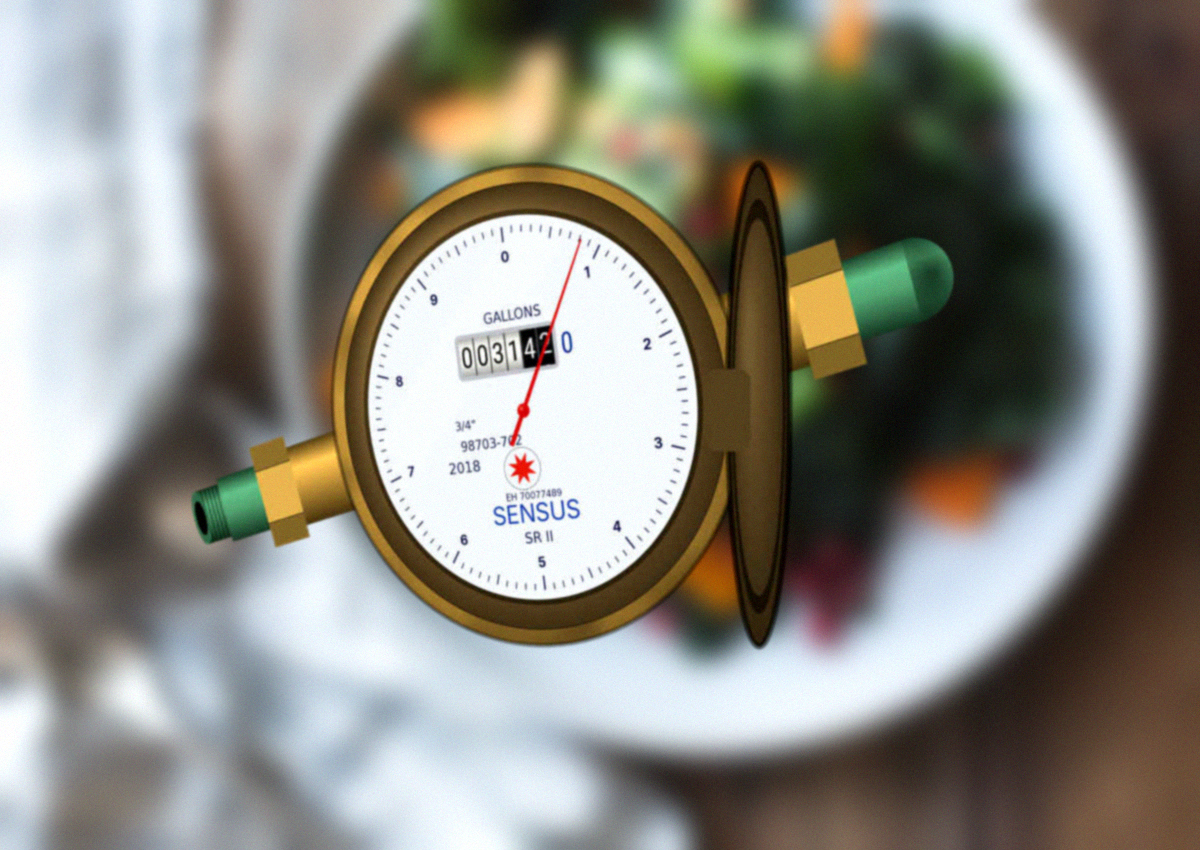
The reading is 31420.8 gal
